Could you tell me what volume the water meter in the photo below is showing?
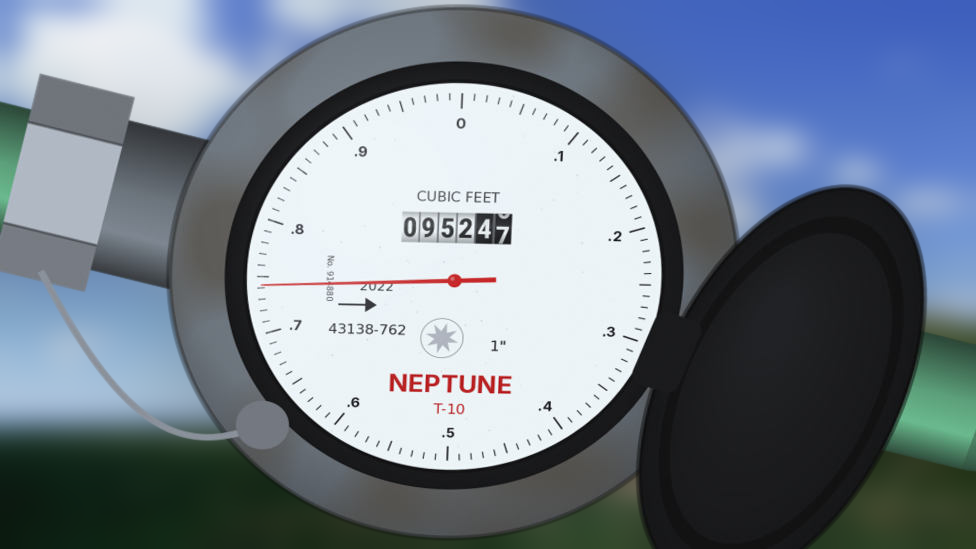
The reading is 95246.74 ft³
